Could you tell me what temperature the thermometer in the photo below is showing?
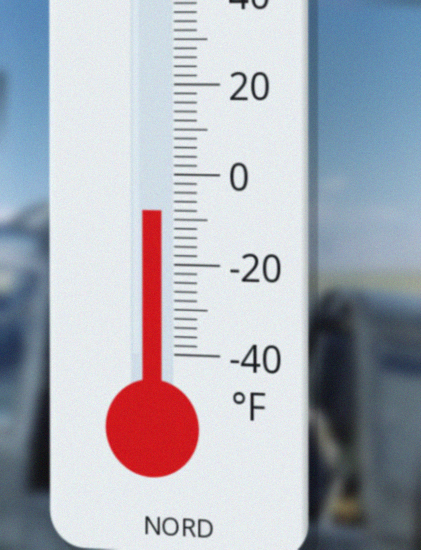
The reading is -8 °F
